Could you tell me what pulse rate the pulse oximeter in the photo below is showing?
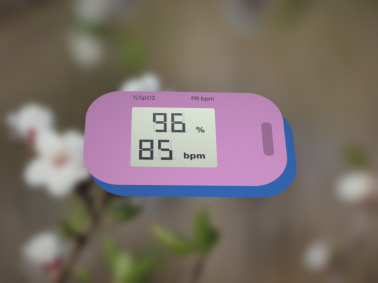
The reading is 85 bpm
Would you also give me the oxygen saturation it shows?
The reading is 96 %
